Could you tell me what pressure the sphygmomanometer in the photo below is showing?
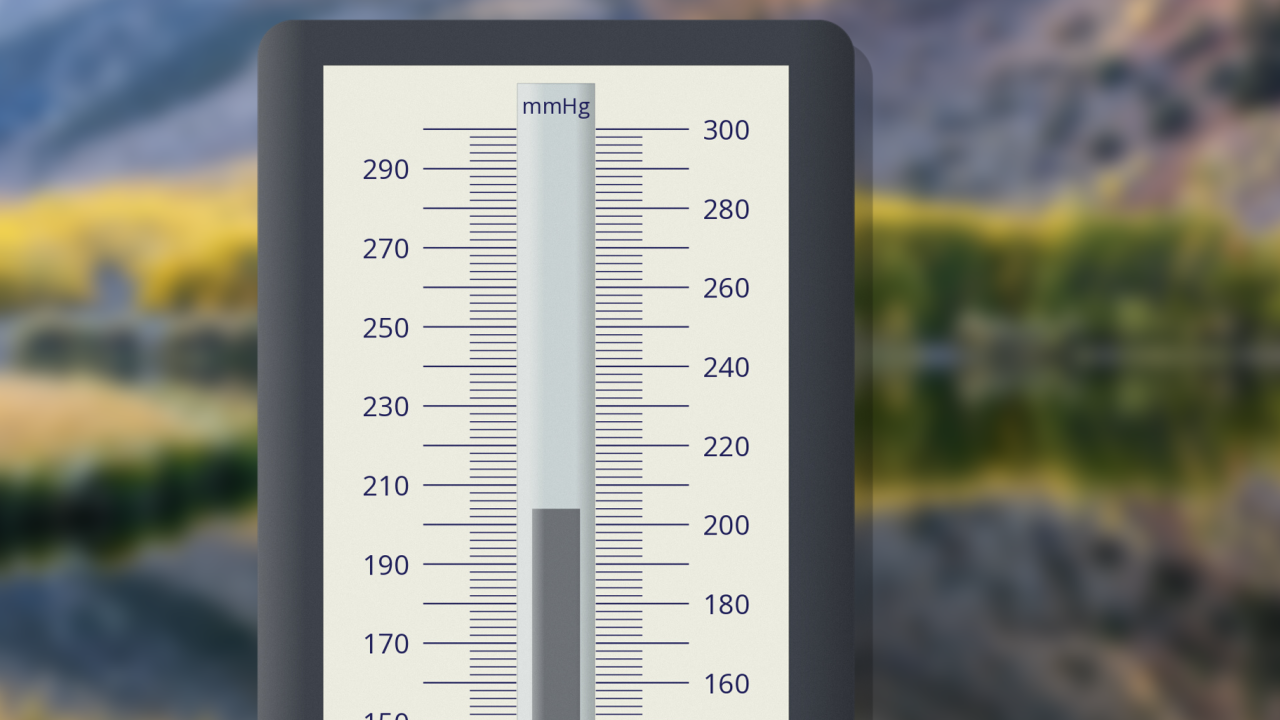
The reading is 204 mmHg
